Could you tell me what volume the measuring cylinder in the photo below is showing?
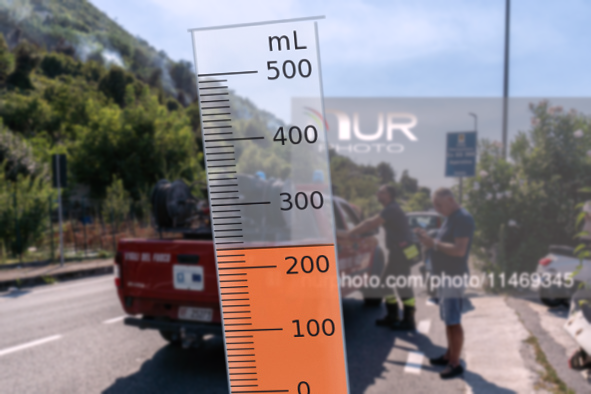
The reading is 230 mL
